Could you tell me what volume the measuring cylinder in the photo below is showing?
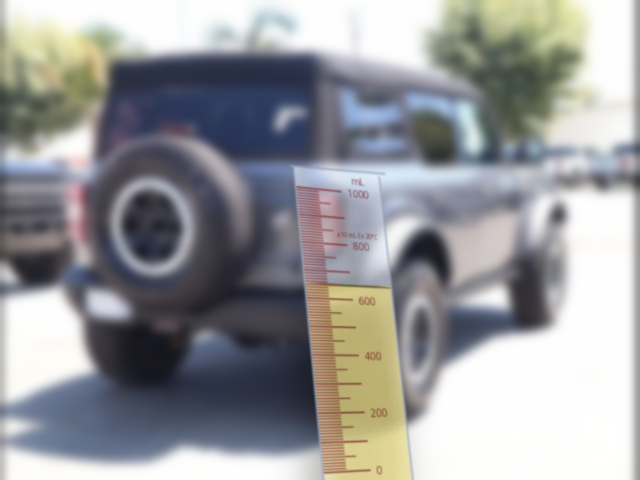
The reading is 650 mL
